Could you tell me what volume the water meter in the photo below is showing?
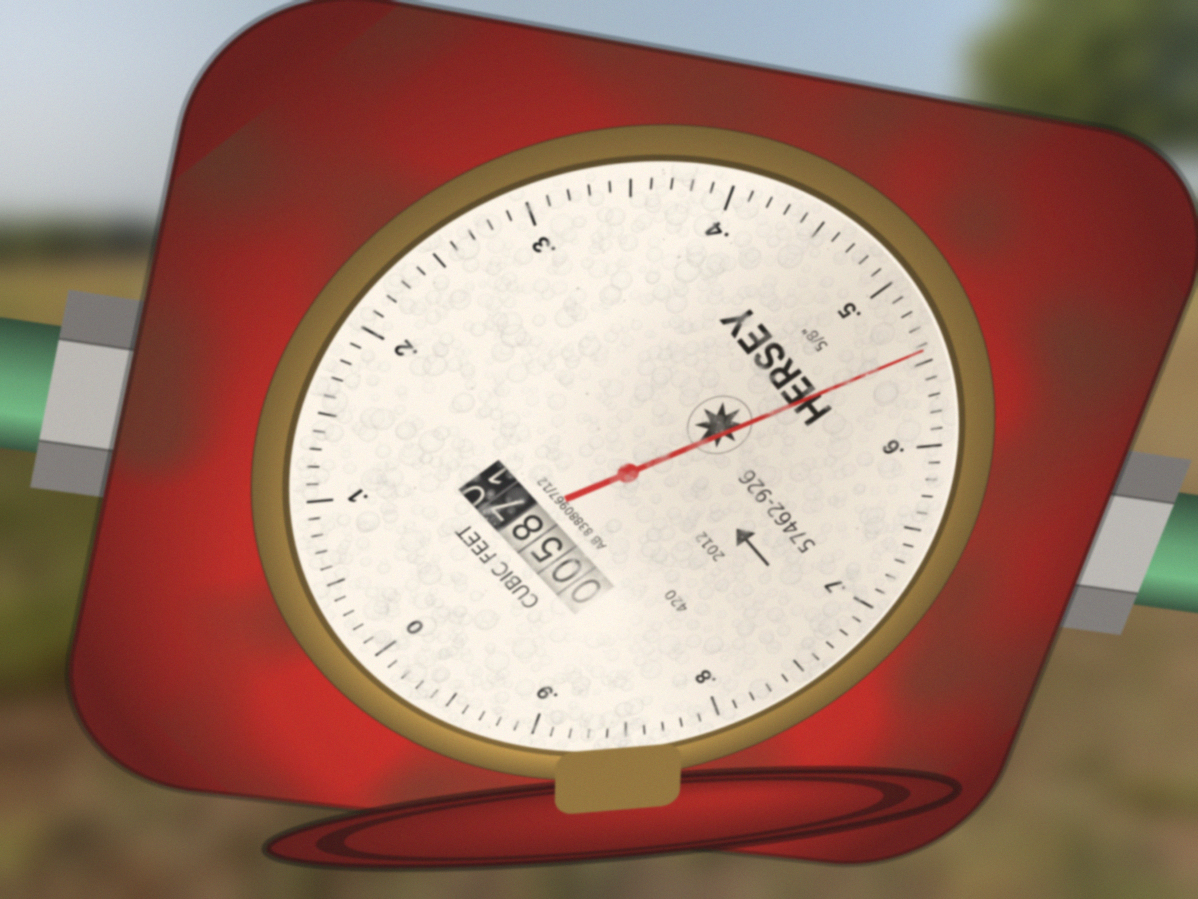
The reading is 5870.54 ft³
